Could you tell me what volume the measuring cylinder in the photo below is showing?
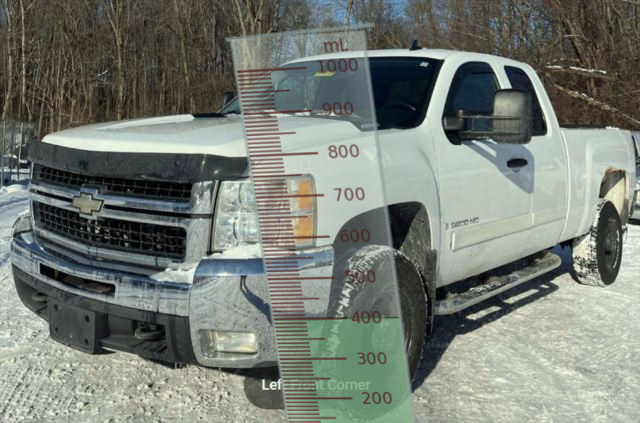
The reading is 400 mL
